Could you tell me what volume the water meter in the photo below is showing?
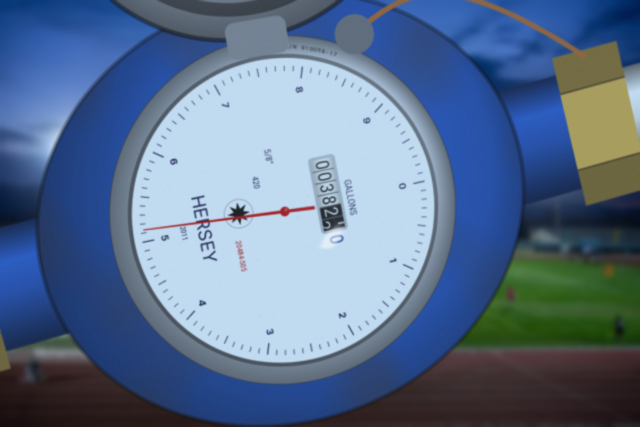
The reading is 38215.1 gal
